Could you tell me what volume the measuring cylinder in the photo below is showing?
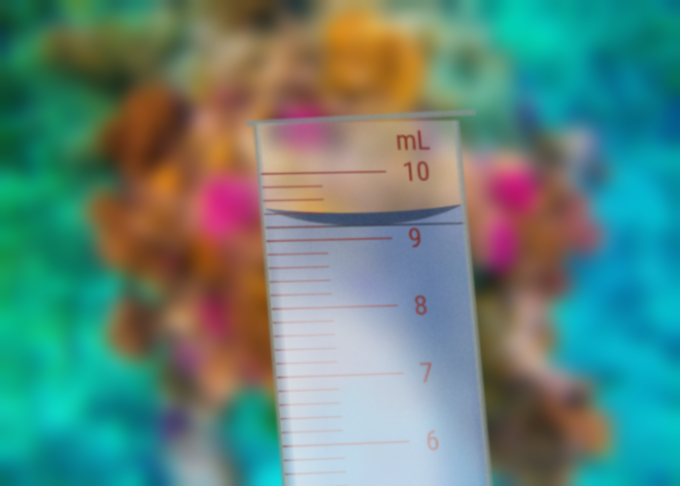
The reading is 9.2 mL
